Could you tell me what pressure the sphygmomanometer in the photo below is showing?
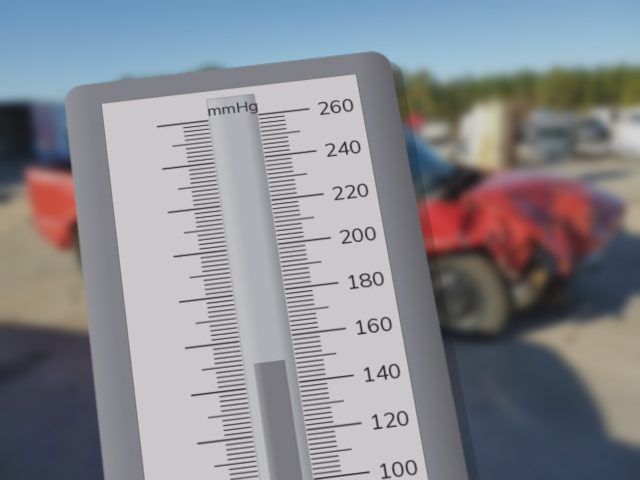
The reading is 150 mmHg
